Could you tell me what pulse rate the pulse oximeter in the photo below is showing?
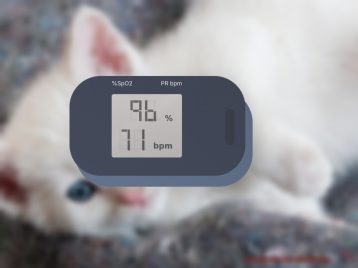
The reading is 71 bpm
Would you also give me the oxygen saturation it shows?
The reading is 96 %
